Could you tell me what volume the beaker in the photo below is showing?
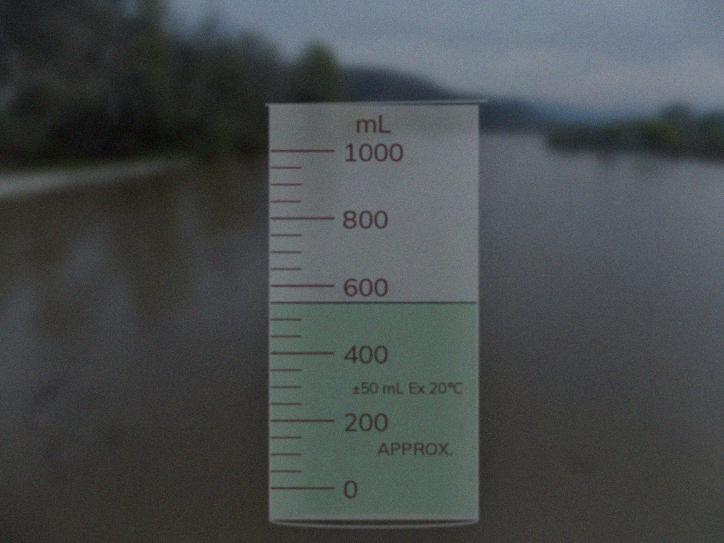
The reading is 550 mL
